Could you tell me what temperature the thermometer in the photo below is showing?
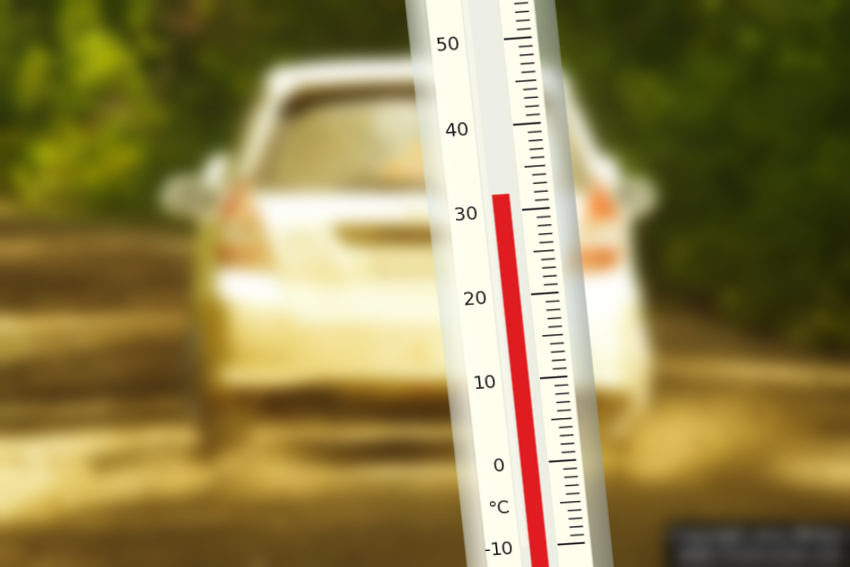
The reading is 32 °C
